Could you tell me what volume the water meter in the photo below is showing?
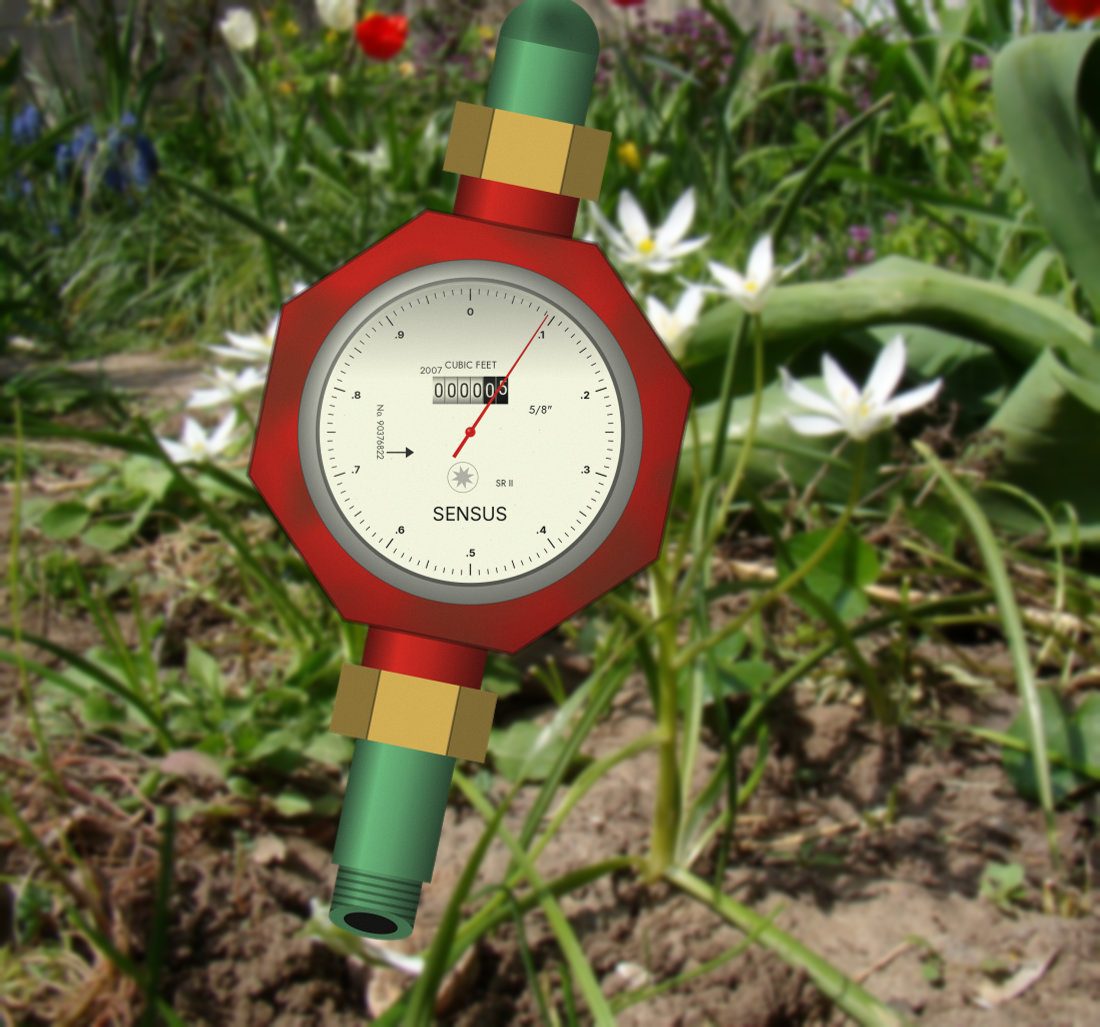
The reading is 5.09 ft³
